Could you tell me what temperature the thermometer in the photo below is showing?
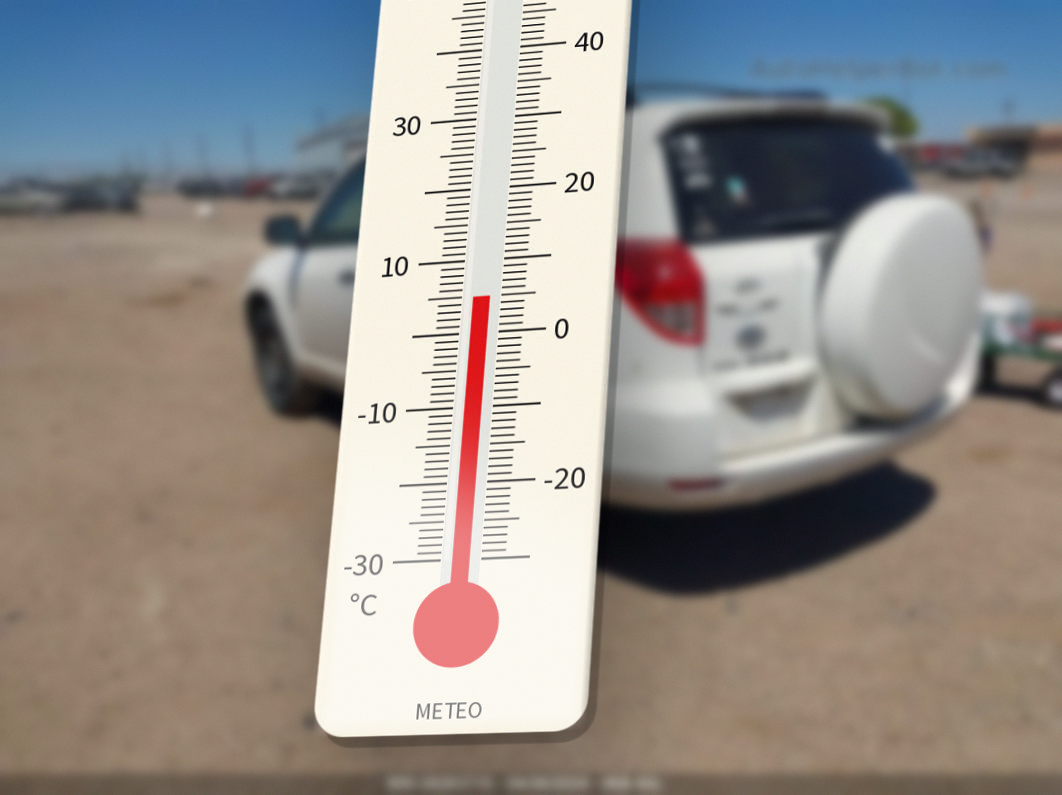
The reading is 5 °C
